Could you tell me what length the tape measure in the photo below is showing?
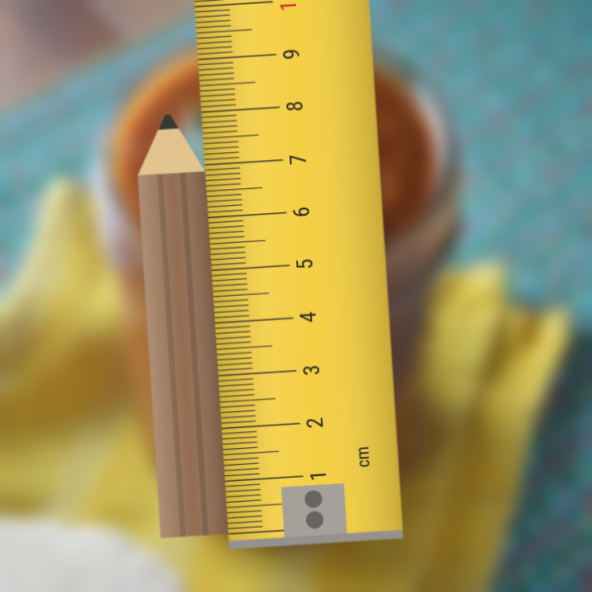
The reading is 8 cm
